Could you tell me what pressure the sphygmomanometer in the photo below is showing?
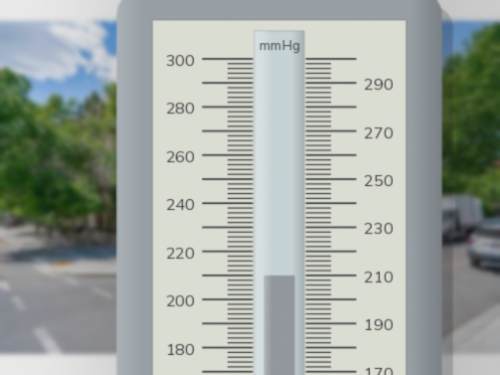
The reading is 210 mmHg
